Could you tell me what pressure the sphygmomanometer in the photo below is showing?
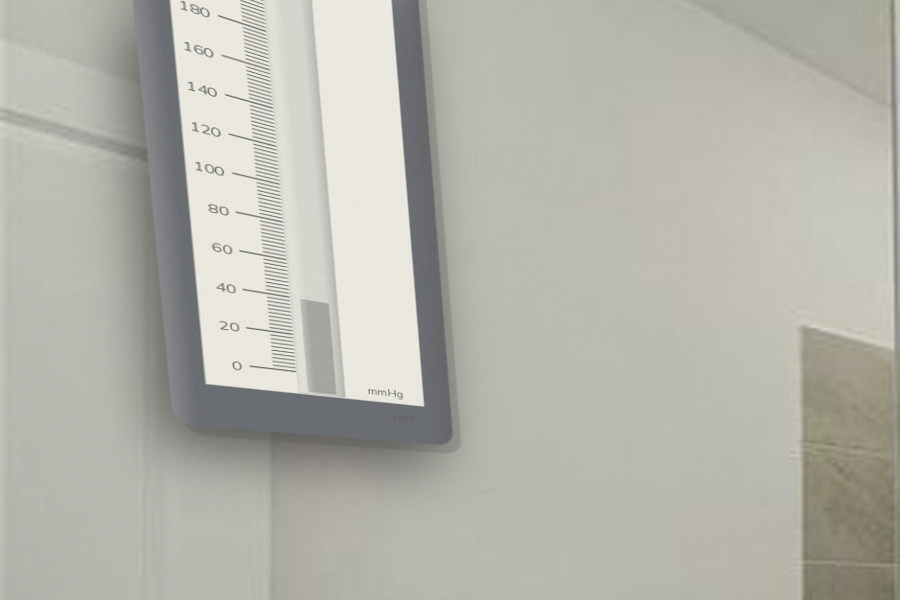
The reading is 40 mmHg
